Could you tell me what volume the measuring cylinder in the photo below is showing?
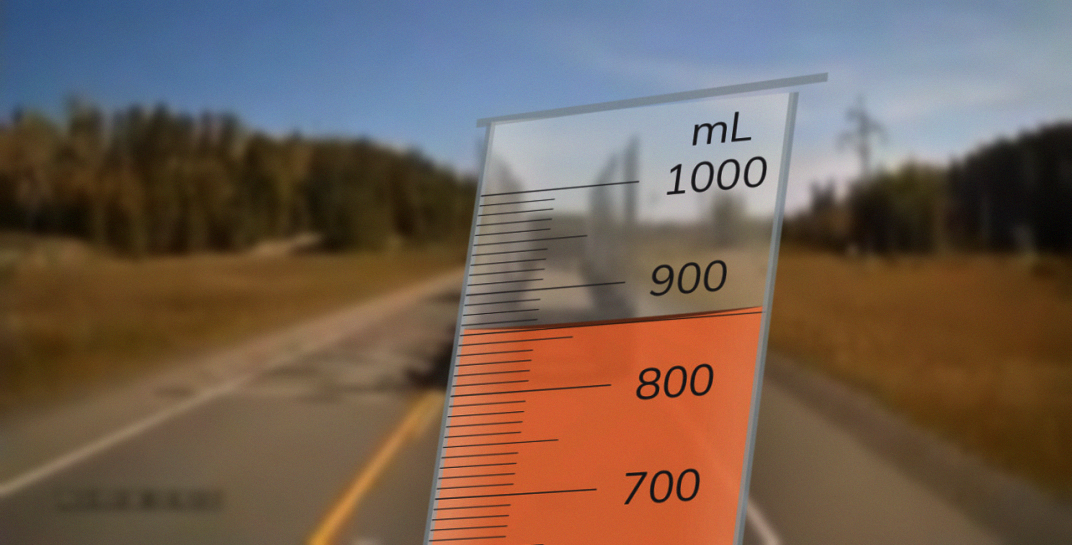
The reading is 860 mL
